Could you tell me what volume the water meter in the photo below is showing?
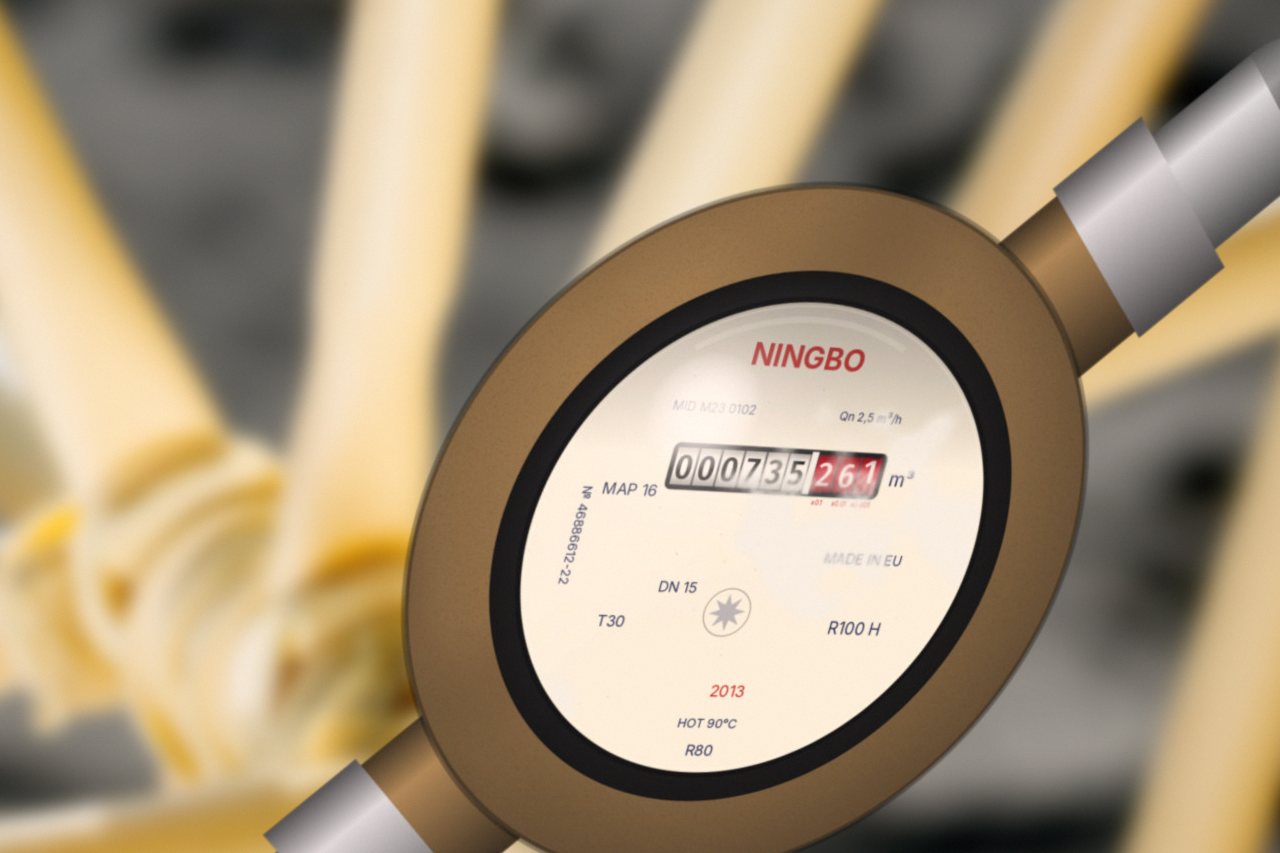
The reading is 735.261 m³
